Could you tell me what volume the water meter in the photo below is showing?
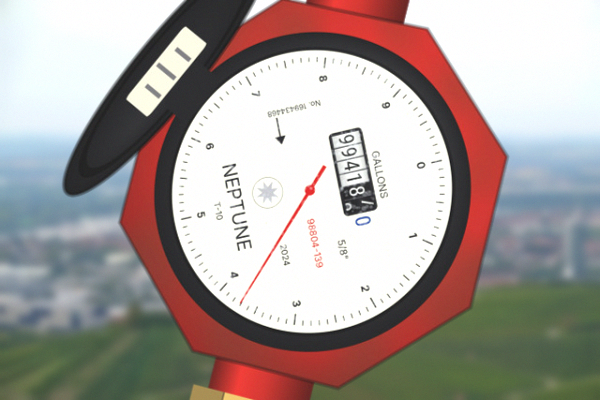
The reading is 9941873.7 gal
